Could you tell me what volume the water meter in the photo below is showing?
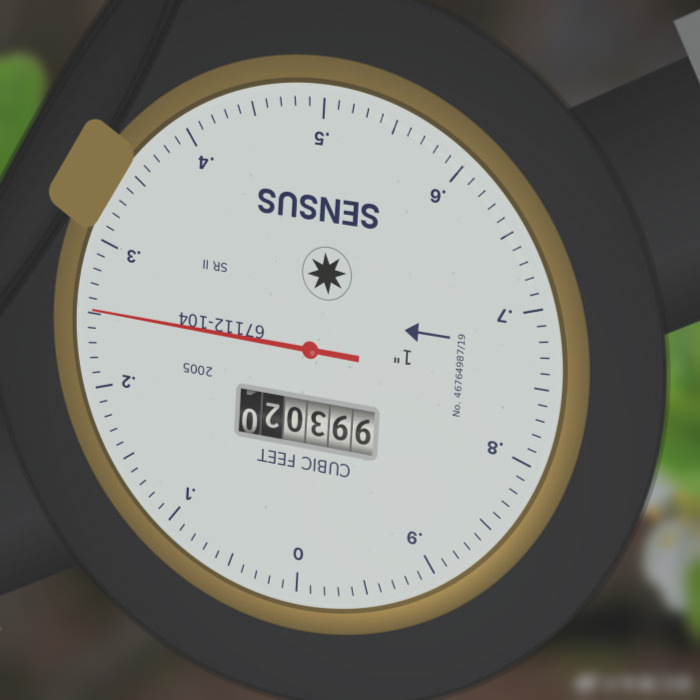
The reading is 993020.25 ft³
